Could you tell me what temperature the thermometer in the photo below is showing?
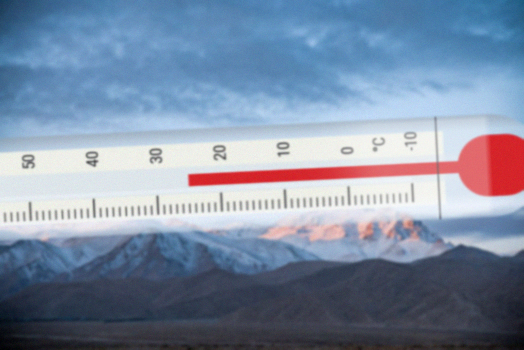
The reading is 25 °C
